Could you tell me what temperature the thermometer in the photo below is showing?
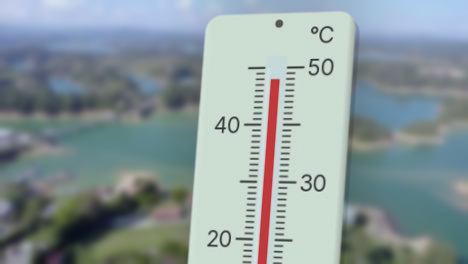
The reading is 48 °C
